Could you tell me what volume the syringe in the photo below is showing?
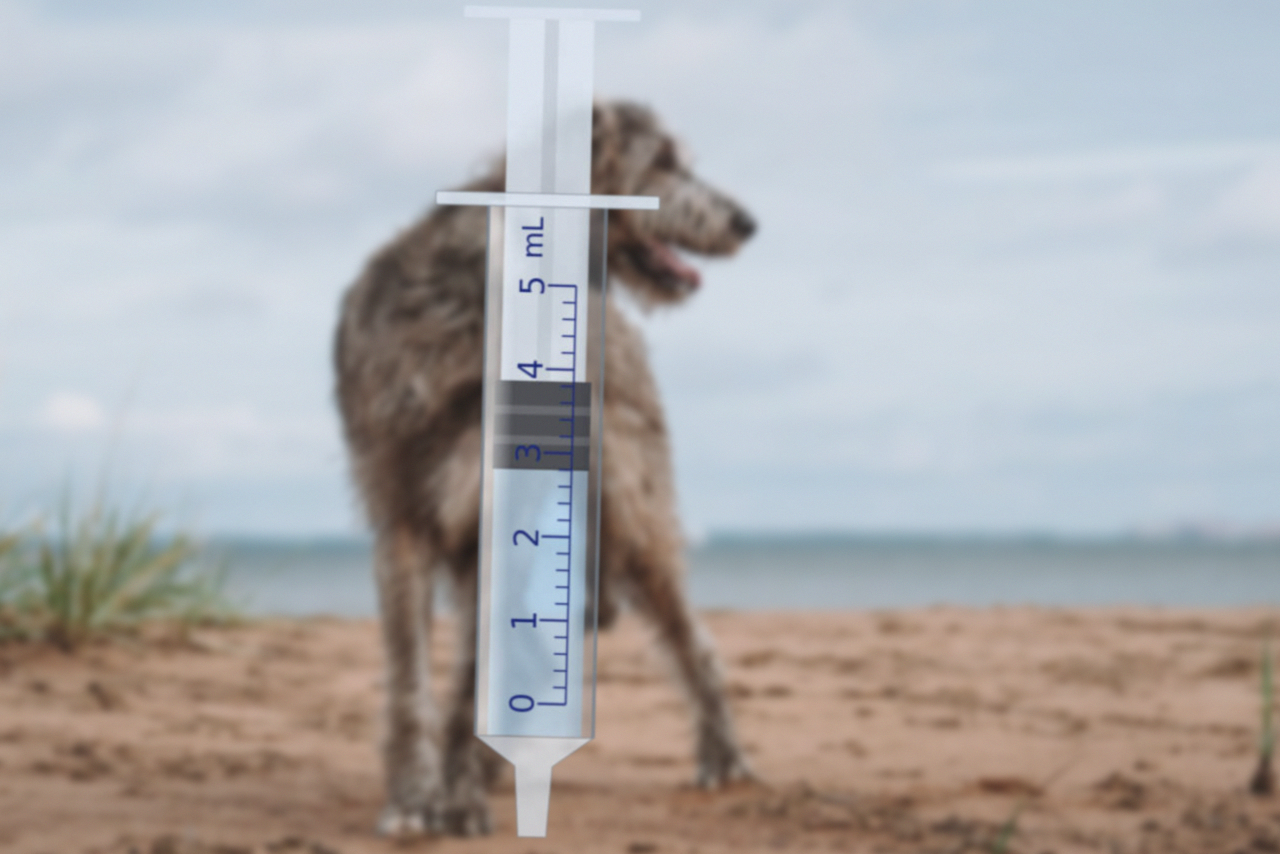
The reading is 2.8 mL
